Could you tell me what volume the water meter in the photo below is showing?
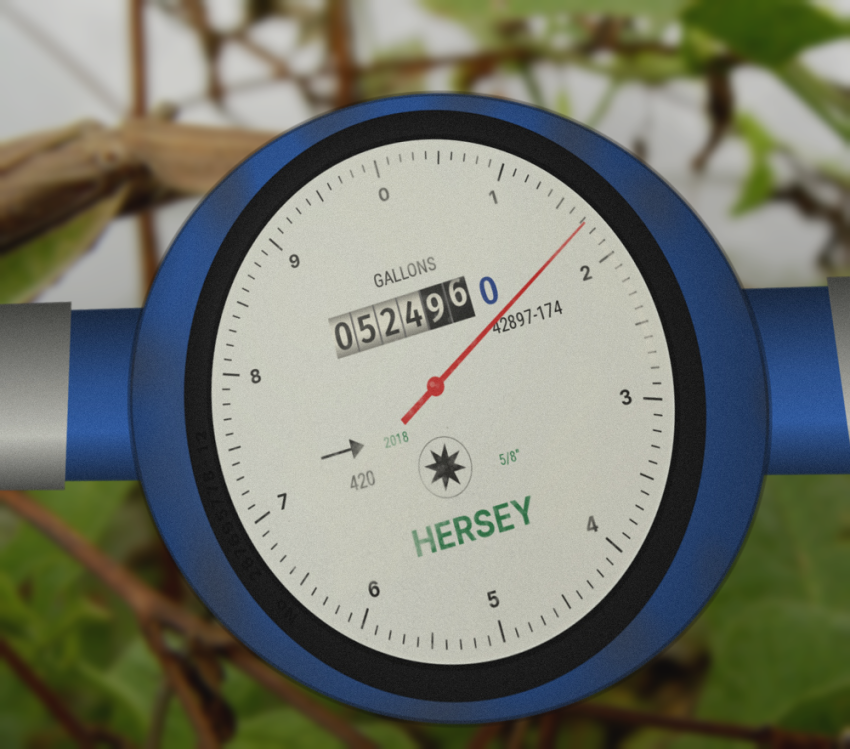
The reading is 524961.7 gal
